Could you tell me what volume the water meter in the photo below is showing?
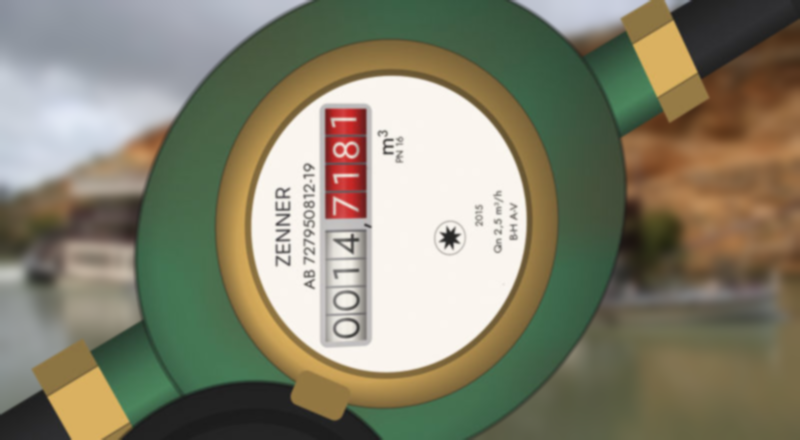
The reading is 14.7181 m³
